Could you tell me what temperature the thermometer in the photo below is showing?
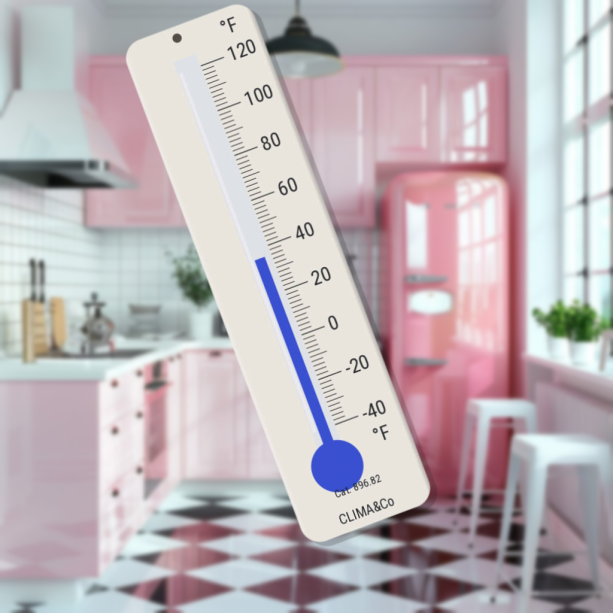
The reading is 36 °F
